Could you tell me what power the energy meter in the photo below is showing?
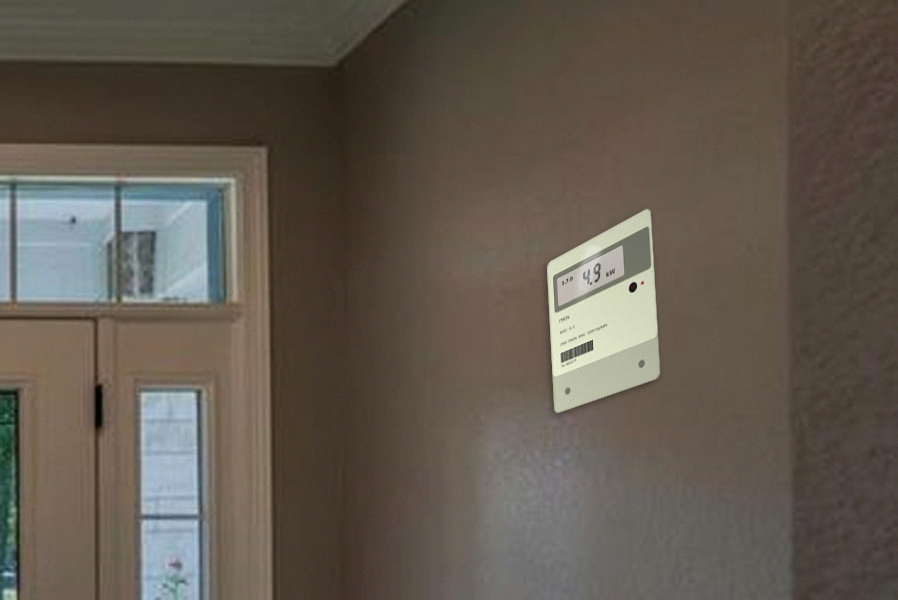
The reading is 4.9 kW
